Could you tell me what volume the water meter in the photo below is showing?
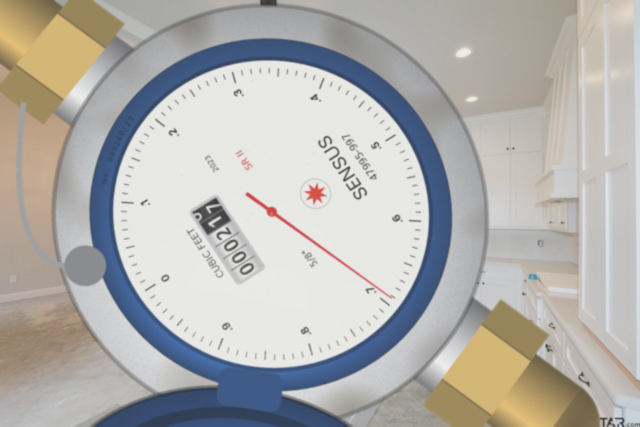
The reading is 216.69 ft³
